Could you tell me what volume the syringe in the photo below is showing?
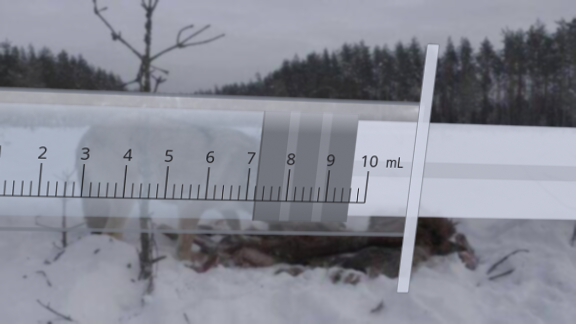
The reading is 7.2 mL
